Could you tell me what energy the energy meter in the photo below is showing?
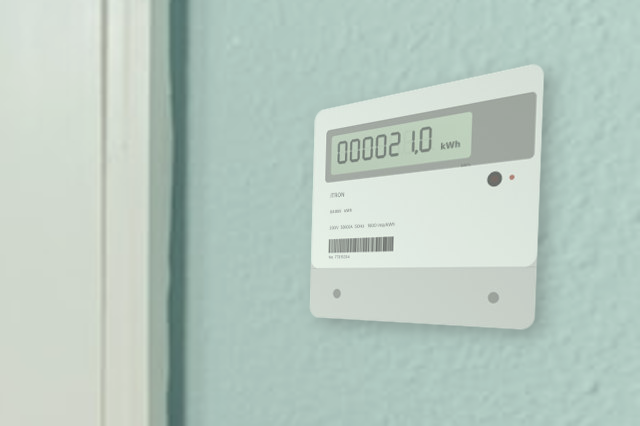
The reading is 21.0 kWh
